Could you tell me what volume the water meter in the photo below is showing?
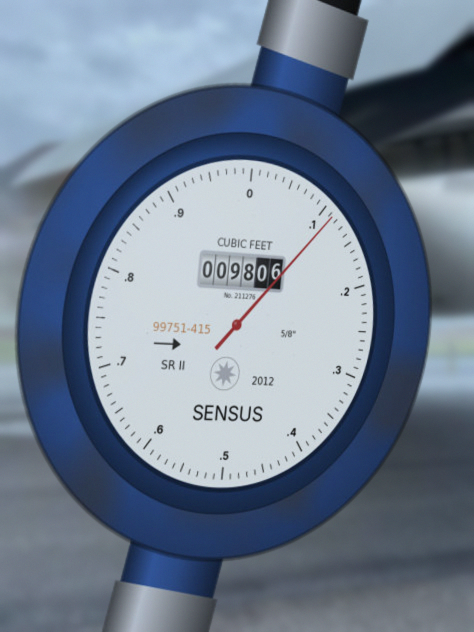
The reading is 9806.11 ft³
